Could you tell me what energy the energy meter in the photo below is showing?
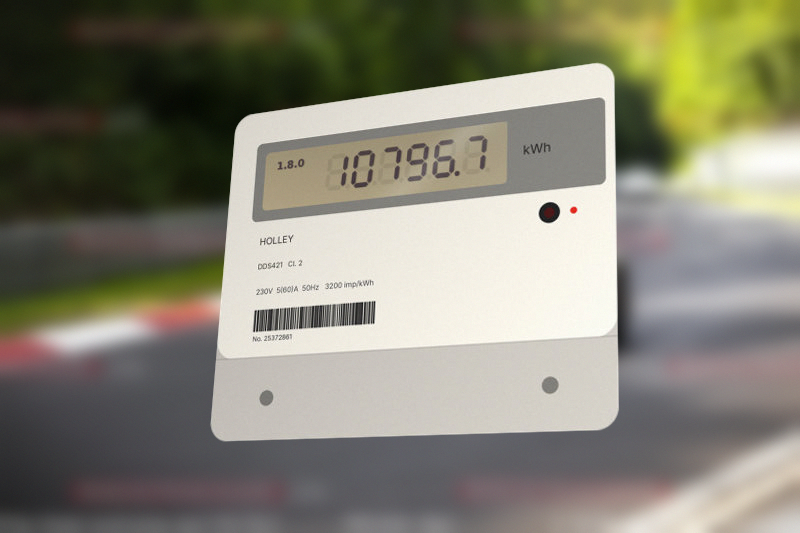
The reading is 10796.7 kWh
